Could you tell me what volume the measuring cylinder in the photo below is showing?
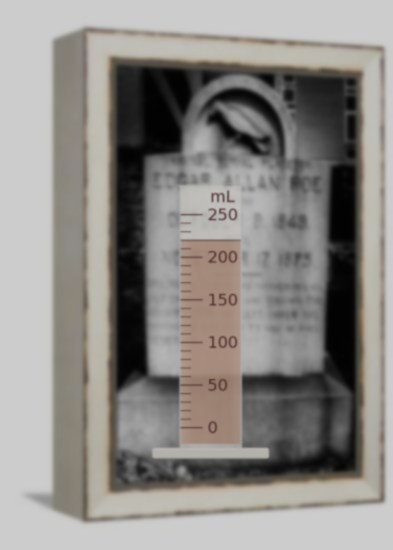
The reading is 220 mL
